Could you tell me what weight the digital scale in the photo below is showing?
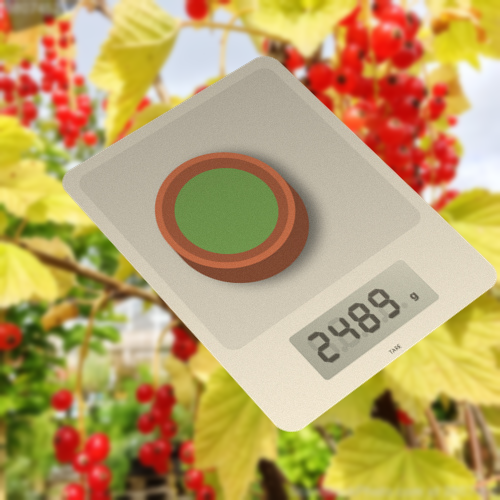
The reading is 2489 g
